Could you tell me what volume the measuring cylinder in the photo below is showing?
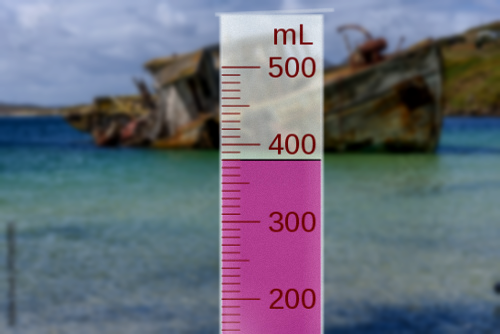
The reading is 380 mL
